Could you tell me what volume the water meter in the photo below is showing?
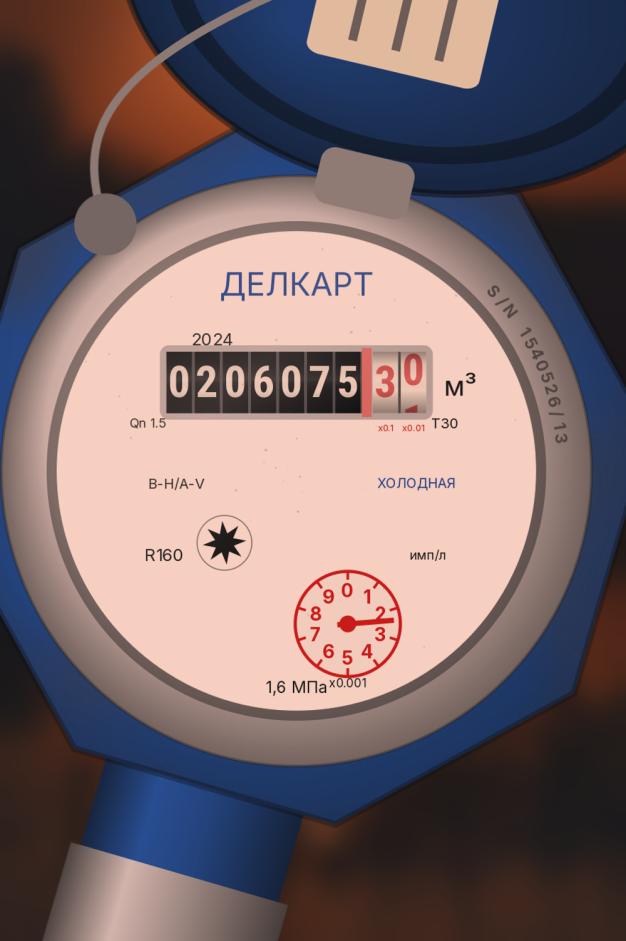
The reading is 206075.302 m³
